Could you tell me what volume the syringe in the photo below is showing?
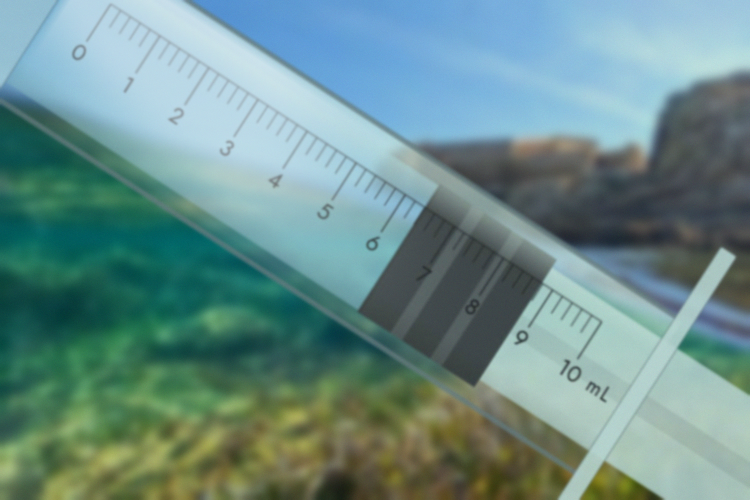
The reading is 6.4 mL
